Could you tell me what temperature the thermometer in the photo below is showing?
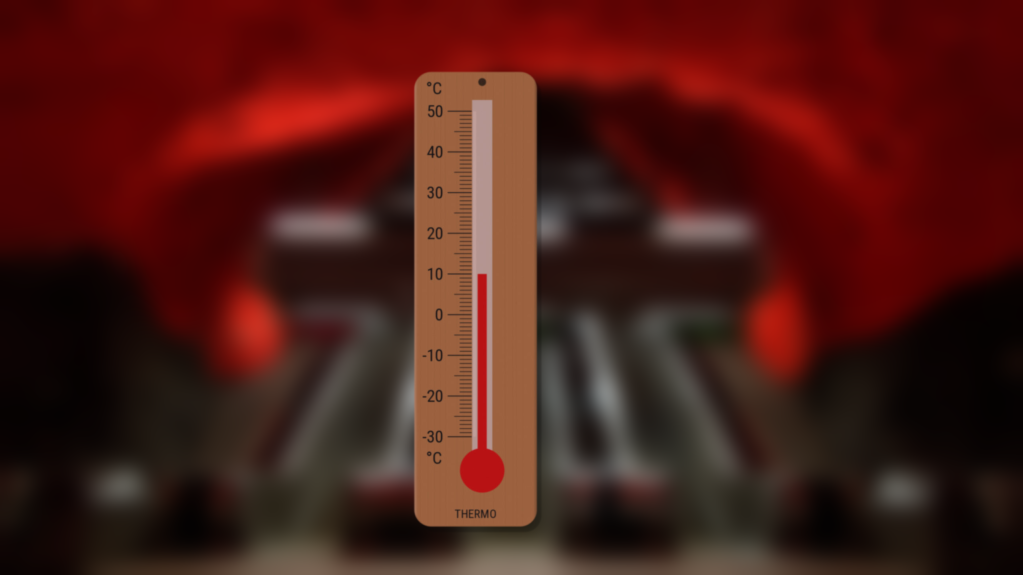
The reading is 10 °C
